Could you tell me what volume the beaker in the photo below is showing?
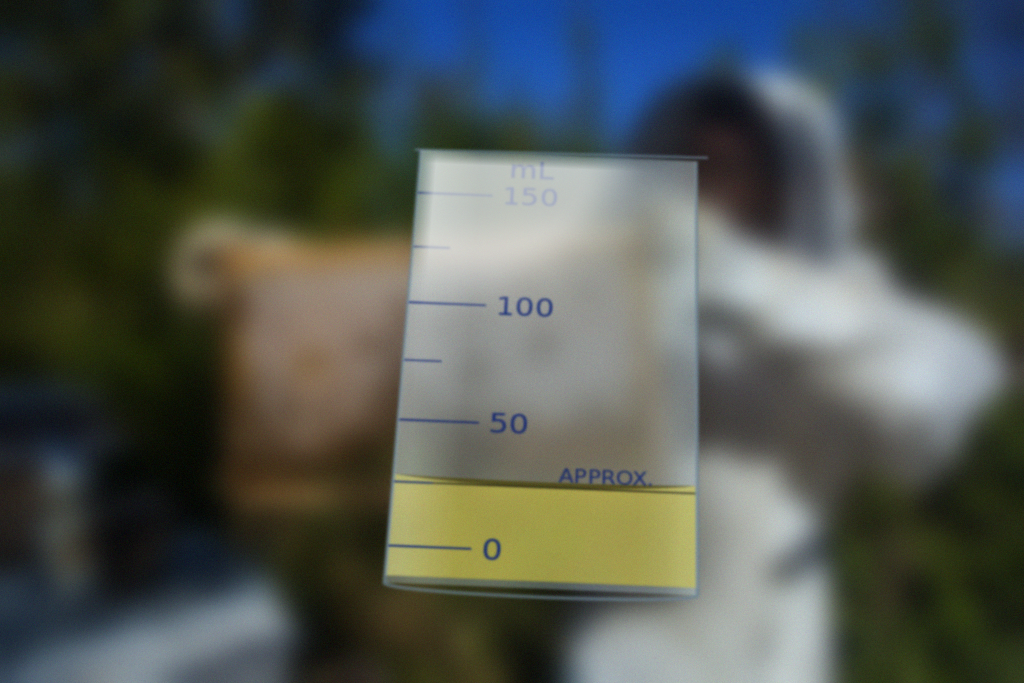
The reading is 25 mL
